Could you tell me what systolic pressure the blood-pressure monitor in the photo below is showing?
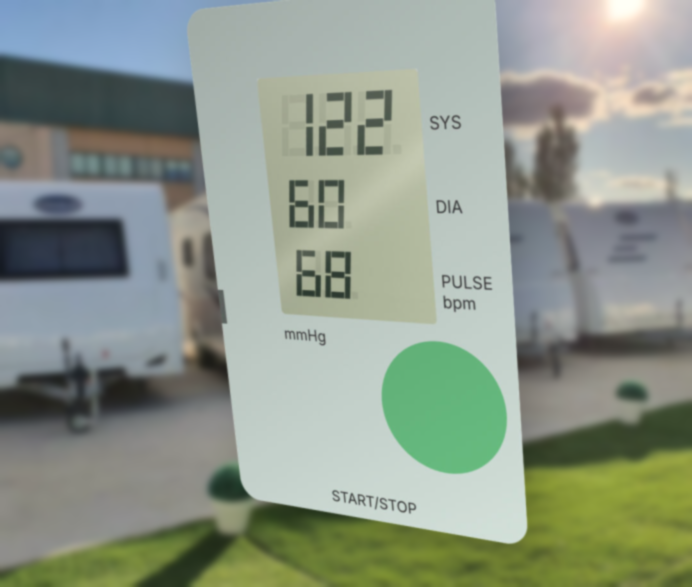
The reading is 122 mmHg
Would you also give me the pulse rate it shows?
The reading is 68 bpm
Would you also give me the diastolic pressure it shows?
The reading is 60 mmHg
